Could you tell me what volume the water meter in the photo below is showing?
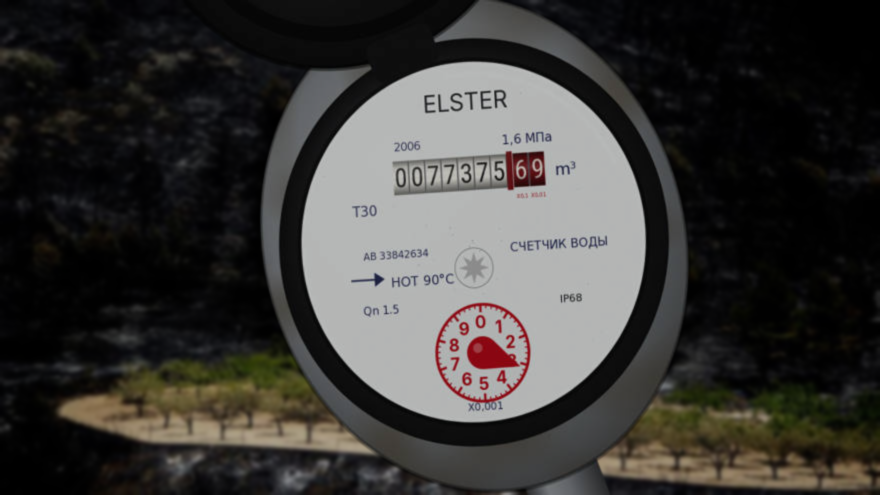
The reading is 77375.693 m³
